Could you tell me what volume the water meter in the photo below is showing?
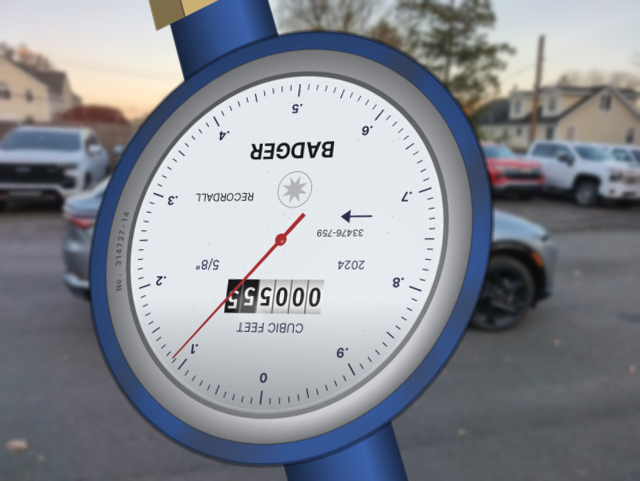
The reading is 555.11 ft³
